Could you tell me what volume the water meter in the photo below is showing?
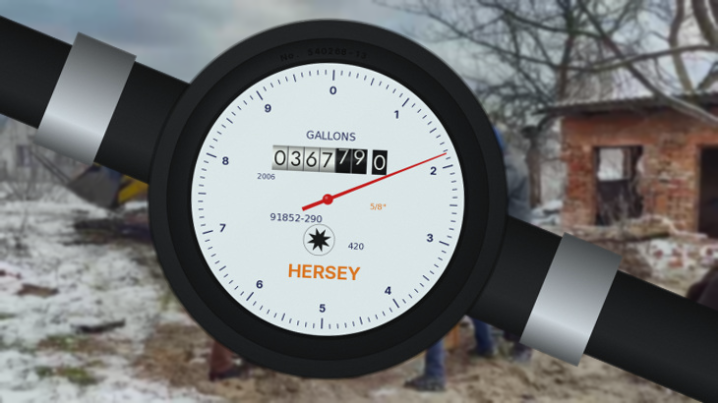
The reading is 367791.8 gal
